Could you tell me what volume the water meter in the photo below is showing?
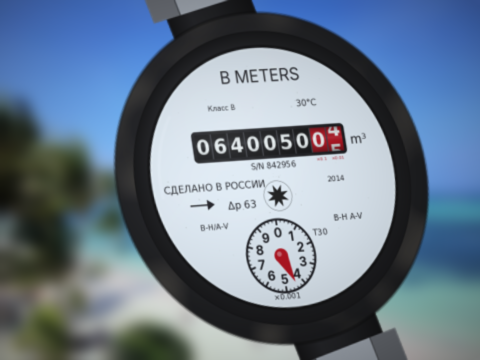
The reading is 640050.044 m³
